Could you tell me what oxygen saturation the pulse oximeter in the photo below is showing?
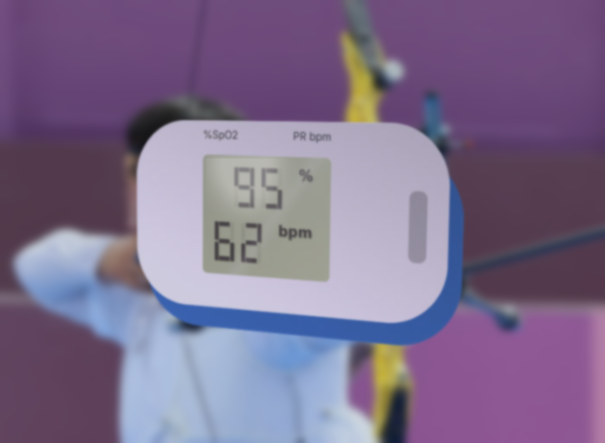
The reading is 95 %
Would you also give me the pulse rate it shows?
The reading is 62 bpm
